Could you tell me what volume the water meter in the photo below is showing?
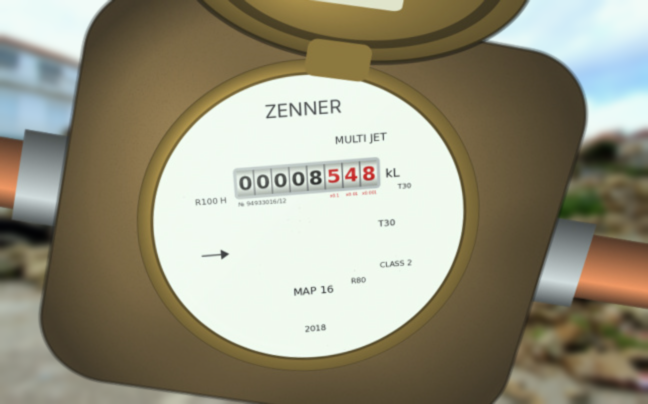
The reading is 8.548 kL
